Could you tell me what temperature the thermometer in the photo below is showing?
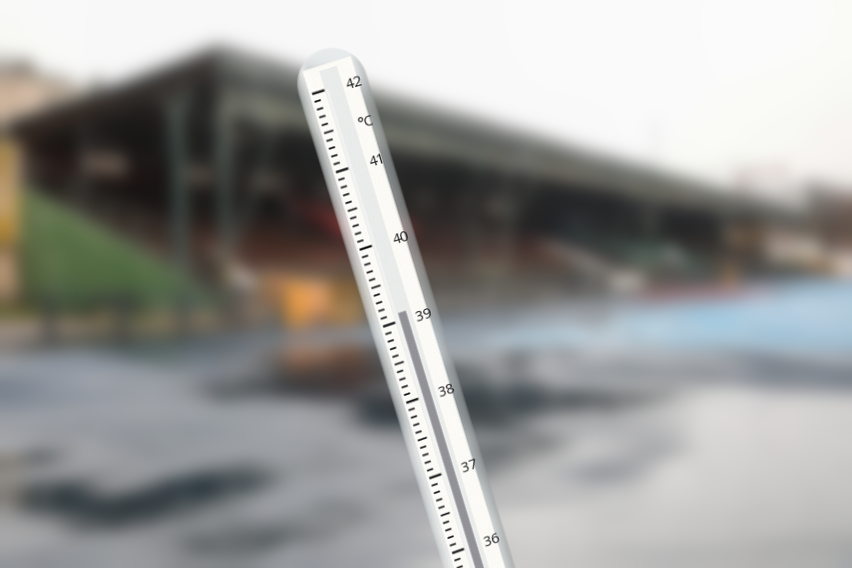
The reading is 39.1 °C
